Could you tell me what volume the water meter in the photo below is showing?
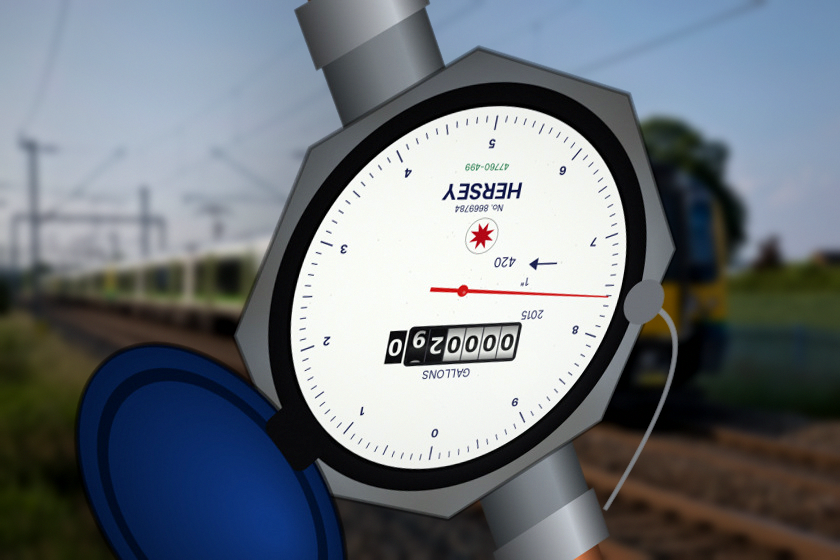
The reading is 287.6 gal
